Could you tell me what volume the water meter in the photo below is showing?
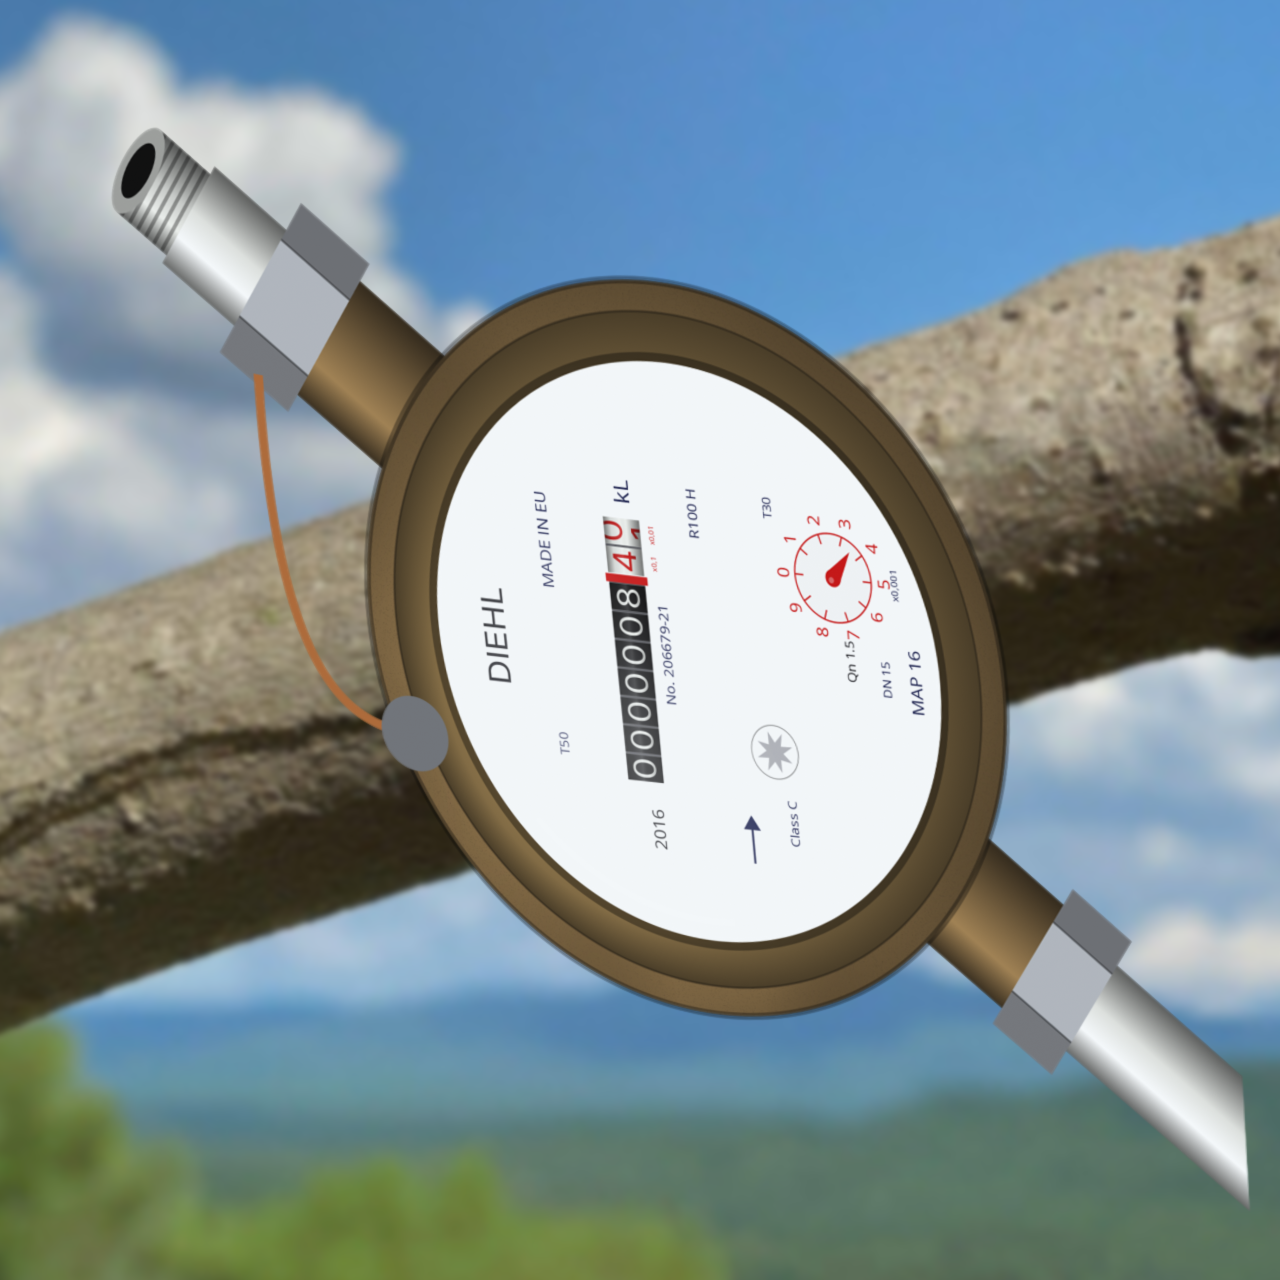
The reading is 8.403 kL
